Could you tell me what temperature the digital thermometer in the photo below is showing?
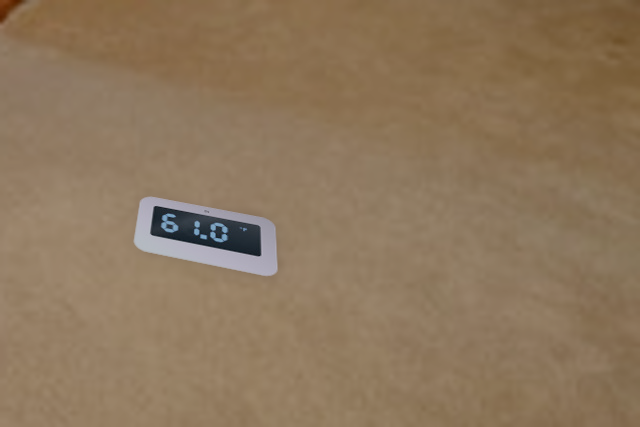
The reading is 61.0 °F
